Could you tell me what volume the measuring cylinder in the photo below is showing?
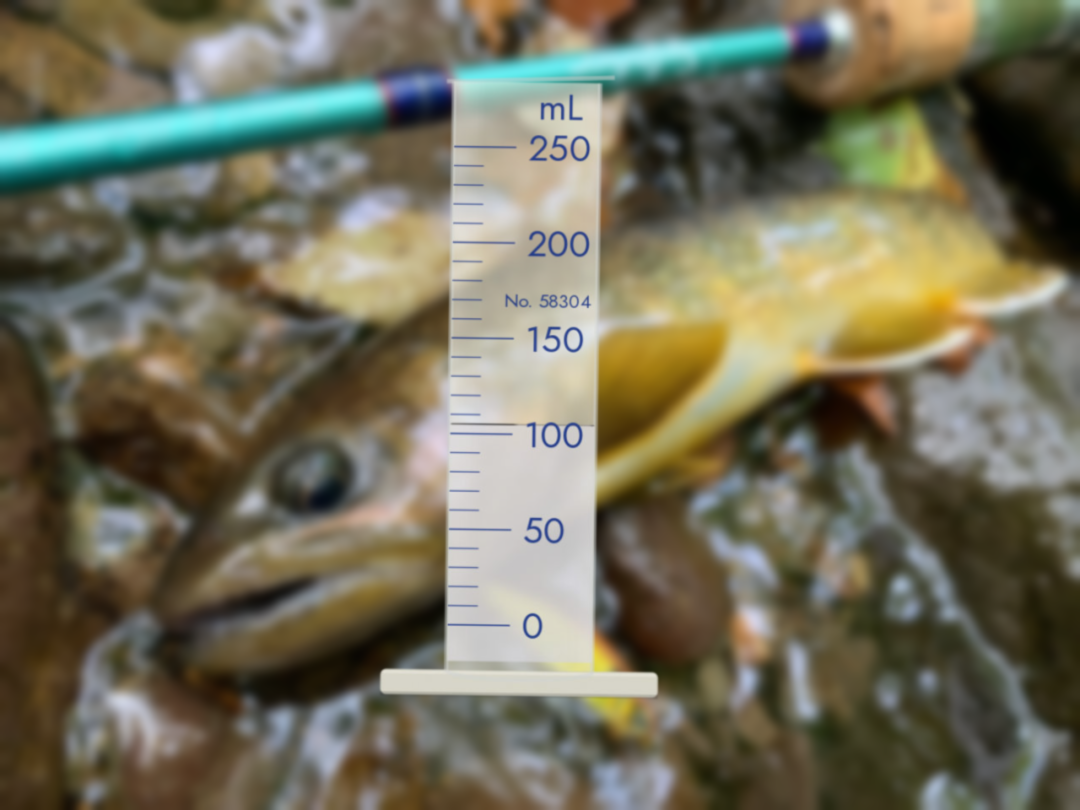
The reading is 105 mL
